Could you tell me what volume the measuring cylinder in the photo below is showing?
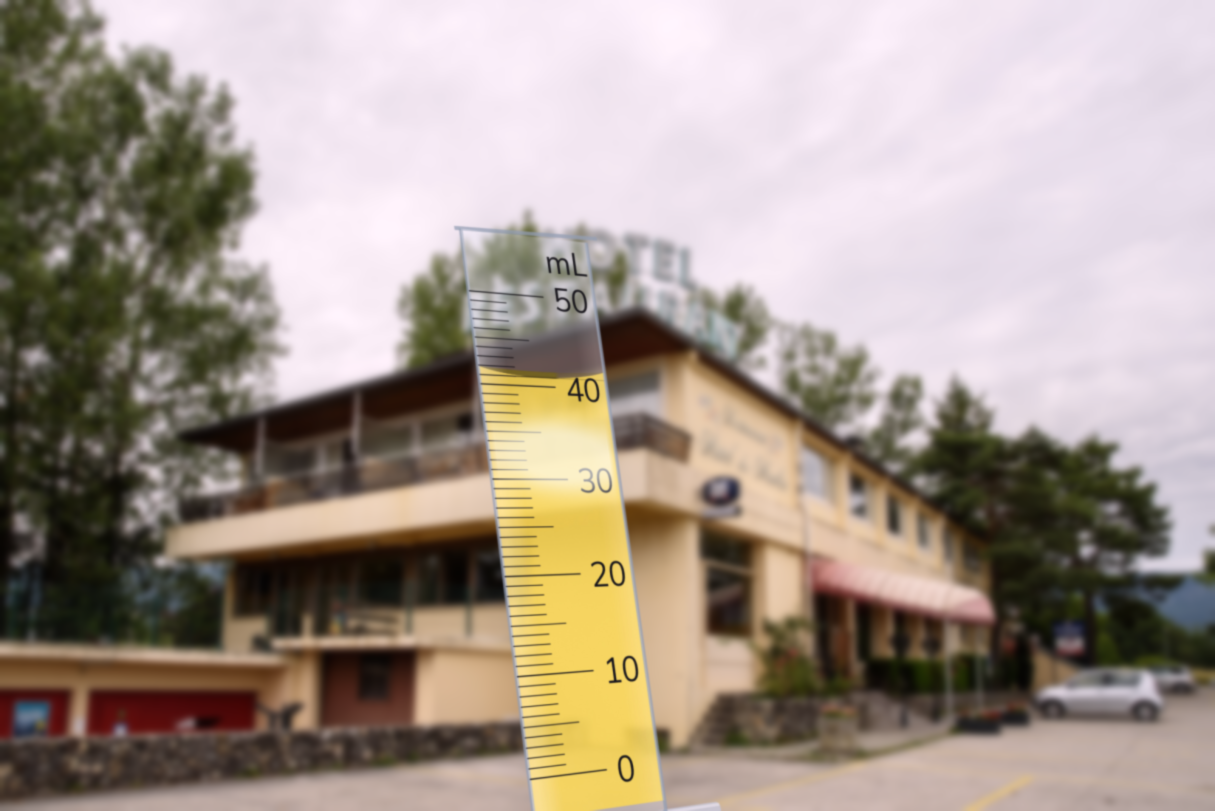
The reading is 41 mL
